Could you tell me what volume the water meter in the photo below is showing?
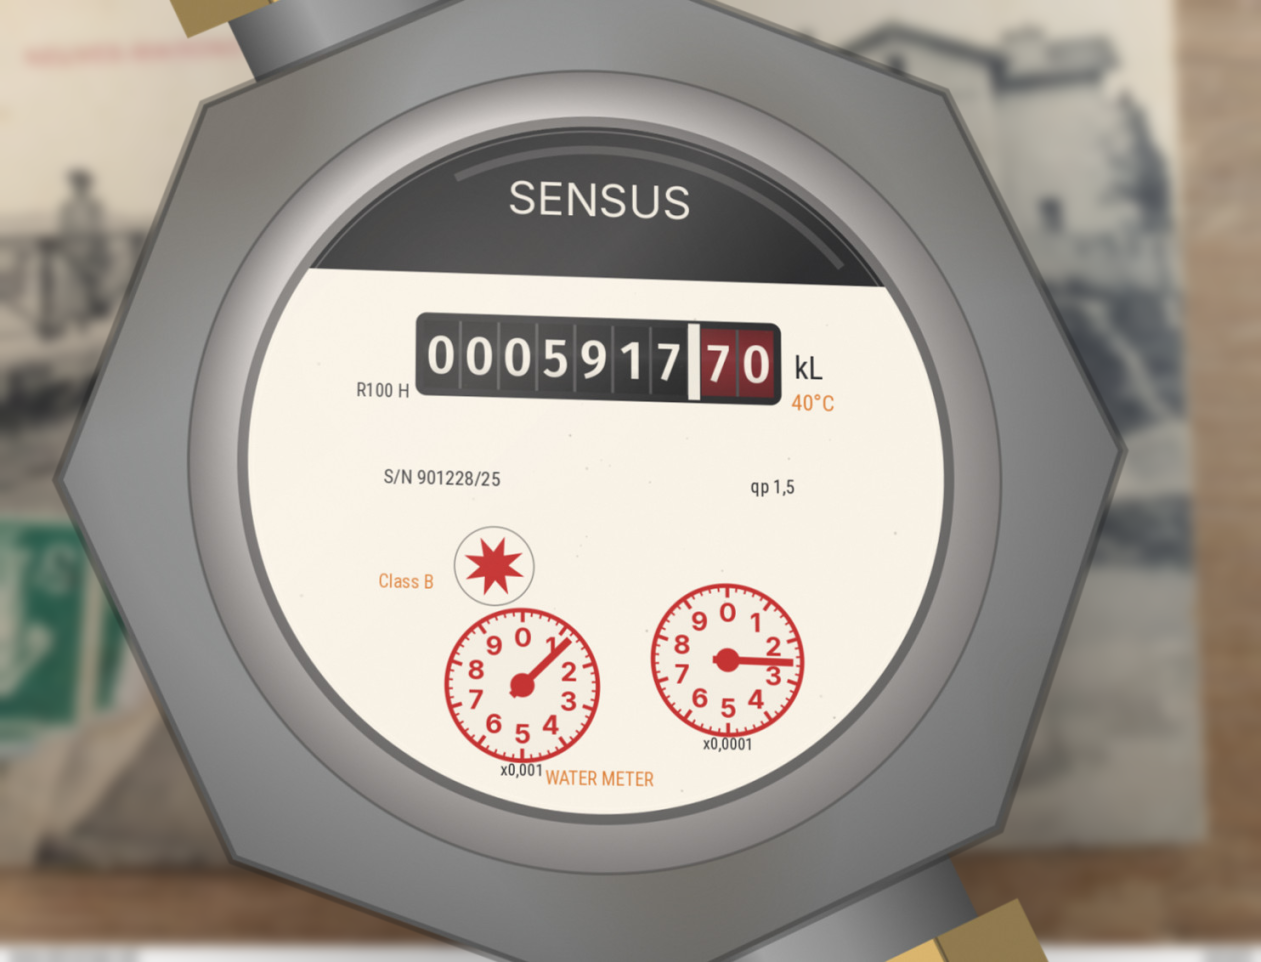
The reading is 5917.7012 kL
